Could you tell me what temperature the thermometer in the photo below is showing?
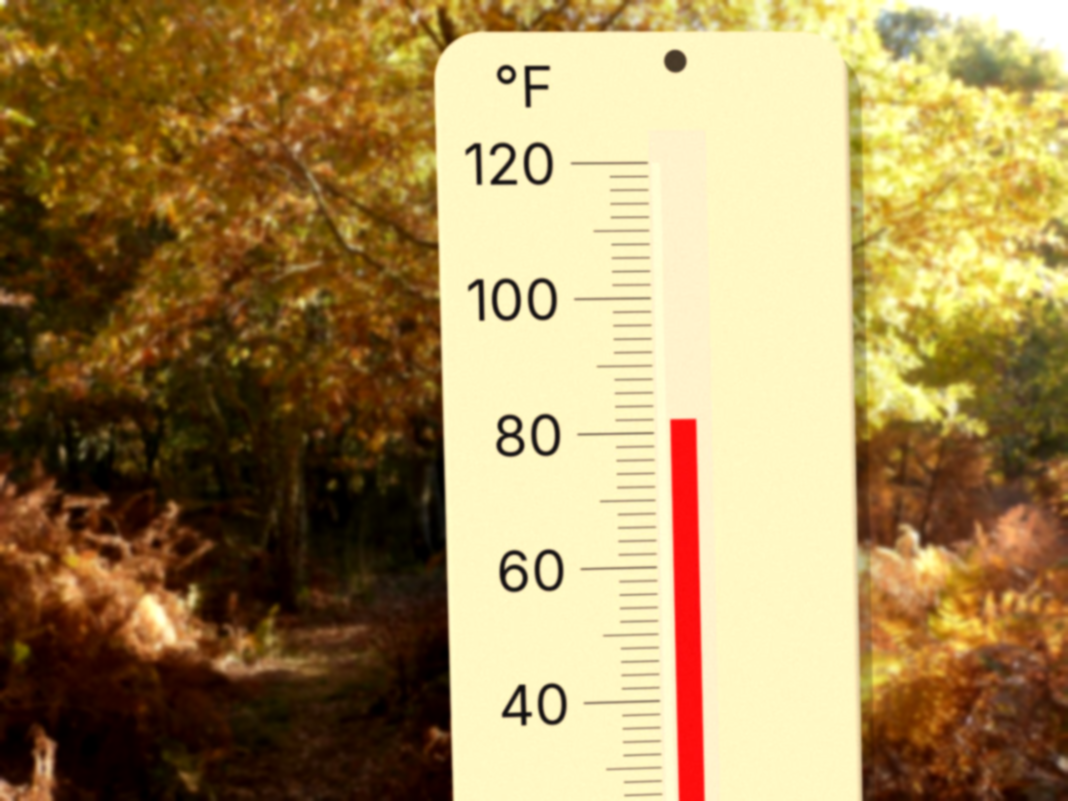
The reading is 82 °F
